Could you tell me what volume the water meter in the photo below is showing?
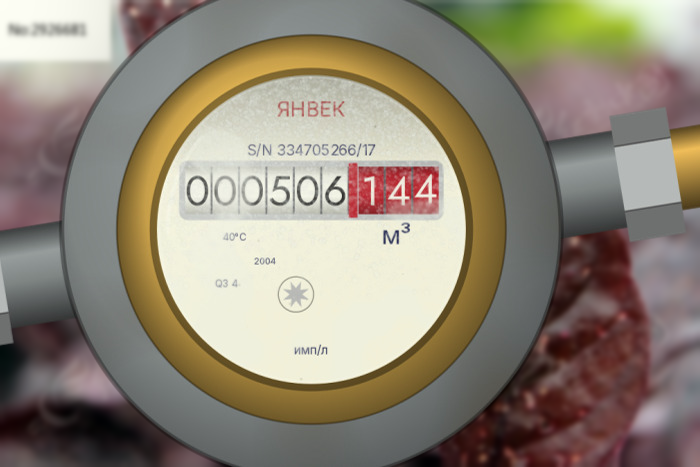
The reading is 506.144 m³
